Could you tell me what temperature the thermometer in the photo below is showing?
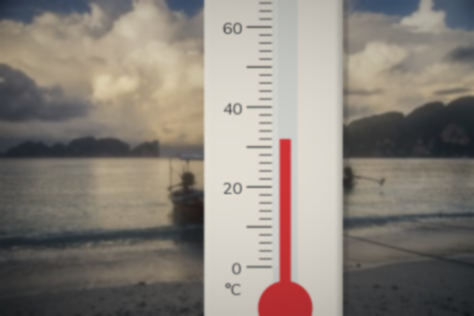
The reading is 32 °C
